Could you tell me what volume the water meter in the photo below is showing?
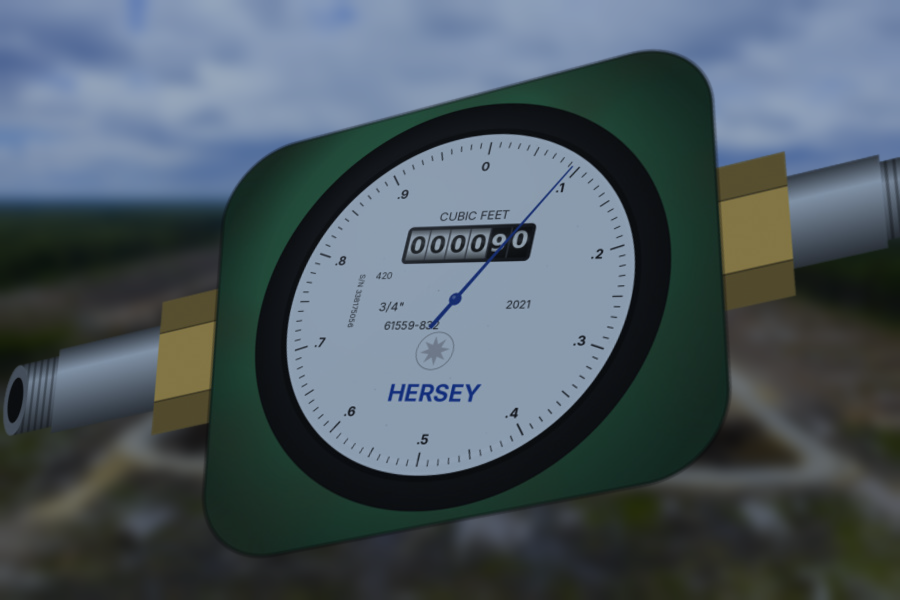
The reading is 90.09 ft³
